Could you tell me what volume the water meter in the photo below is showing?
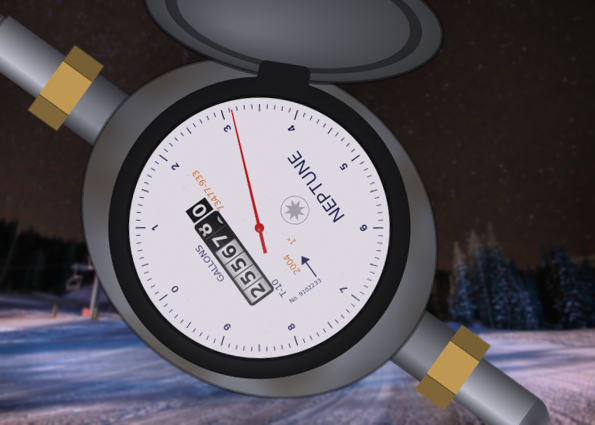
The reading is 2556783.1 gal
